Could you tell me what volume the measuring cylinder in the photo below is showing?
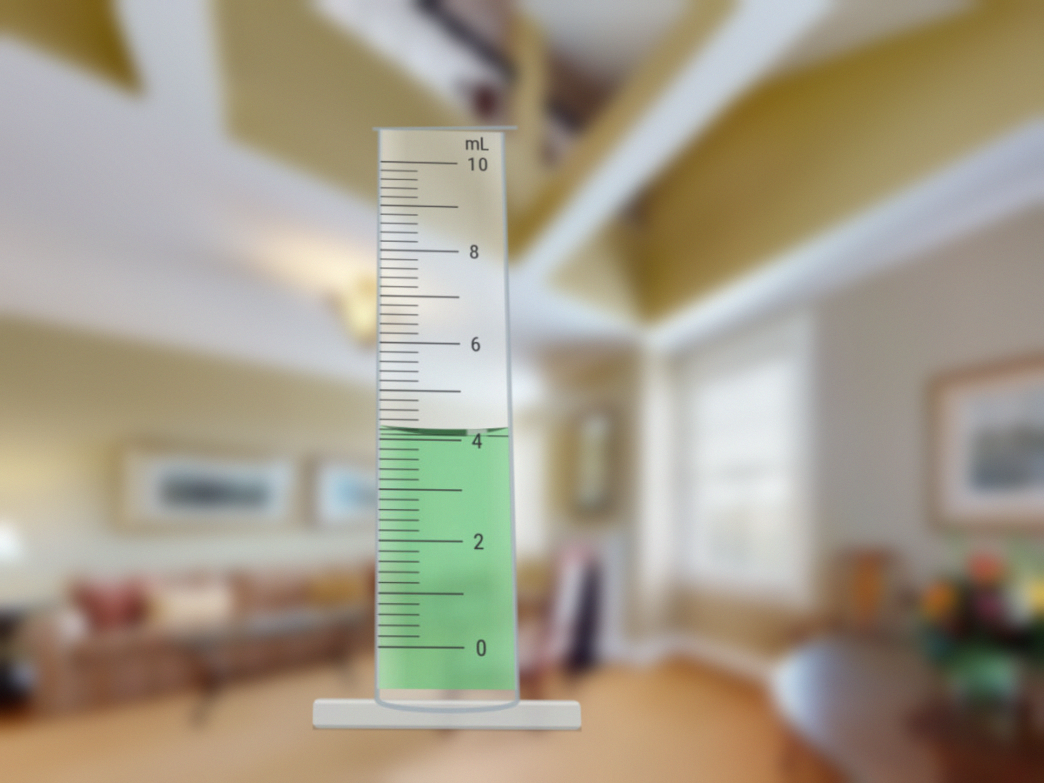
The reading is 4.1 mL
